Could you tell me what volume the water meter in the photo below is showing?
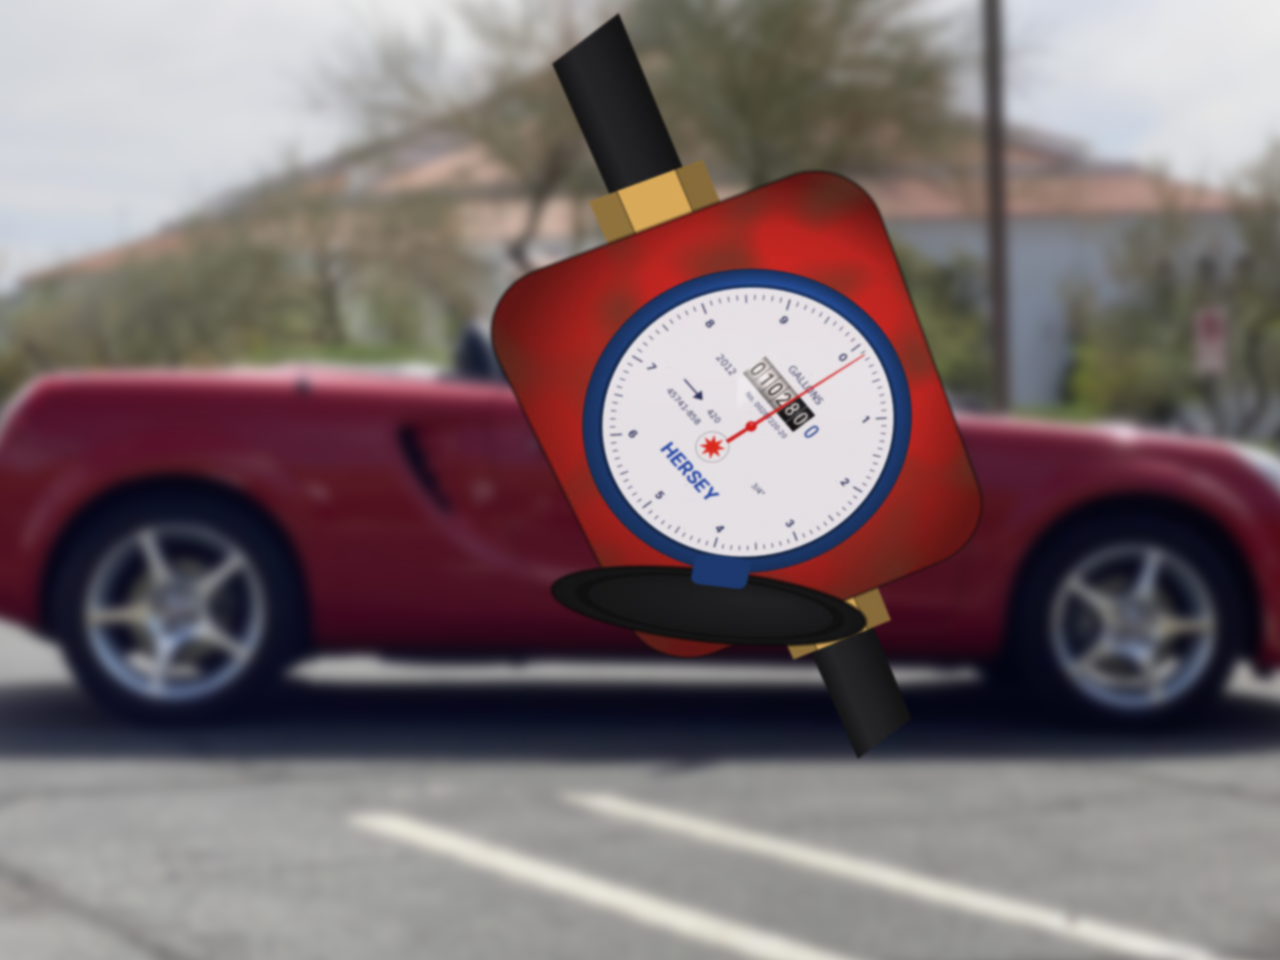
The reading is 102800.1 gal
